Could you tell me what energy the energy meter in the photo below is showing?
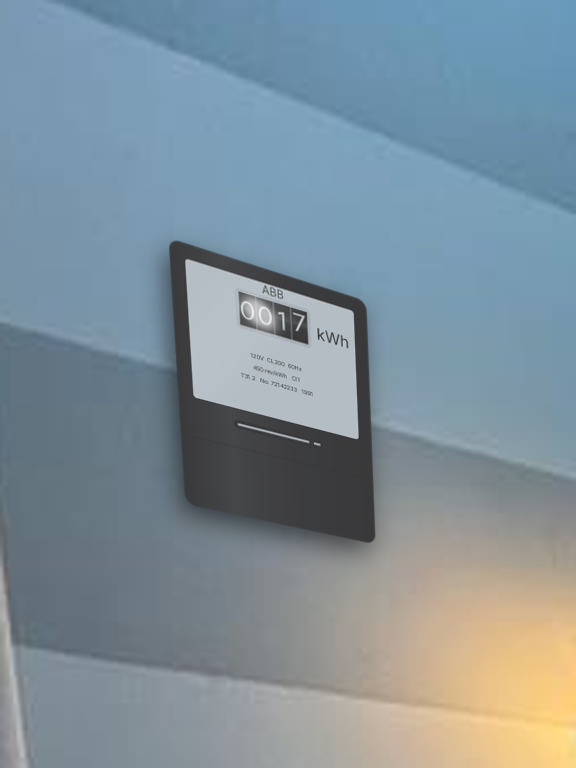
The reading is 17 kWh
